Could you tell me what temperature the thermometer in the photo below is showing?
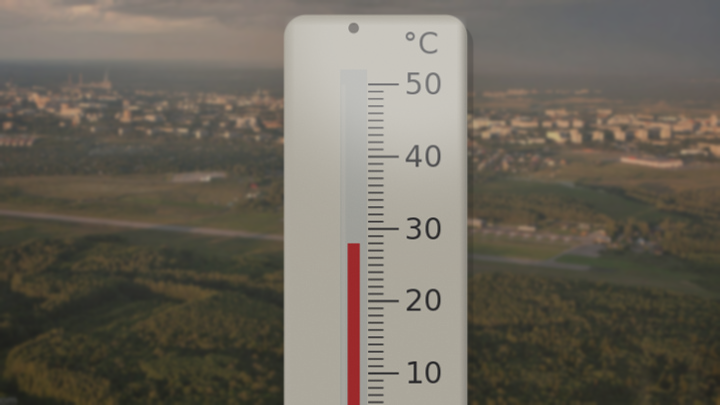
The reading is 28 °C
